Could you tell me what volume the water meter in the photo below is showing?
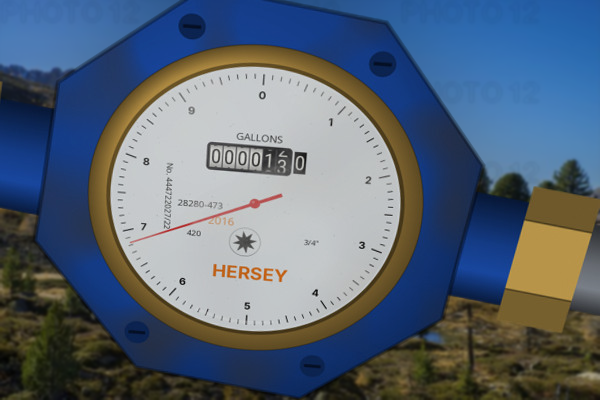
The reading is 126.8 gal
